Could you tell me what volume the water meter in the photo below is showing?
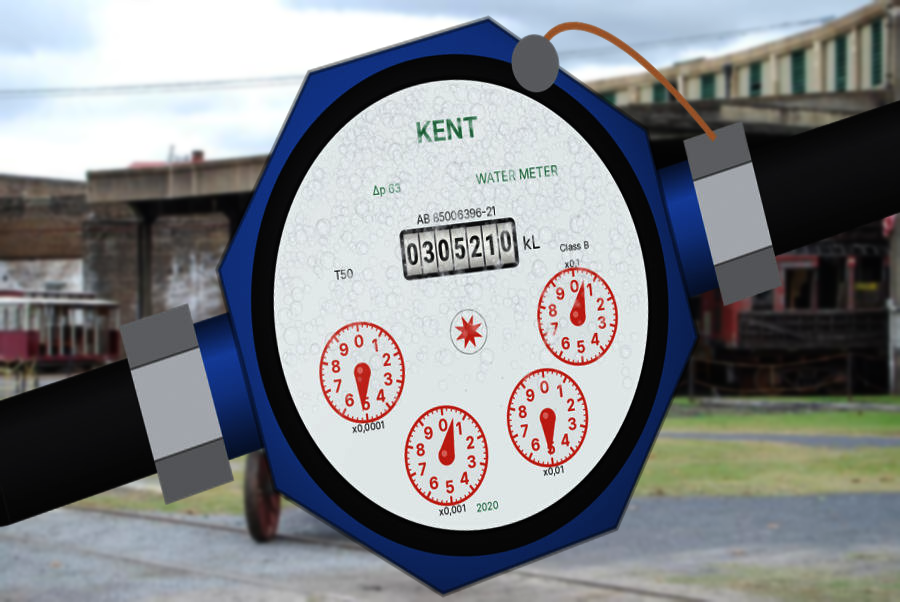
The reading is 305210.0505 kL
